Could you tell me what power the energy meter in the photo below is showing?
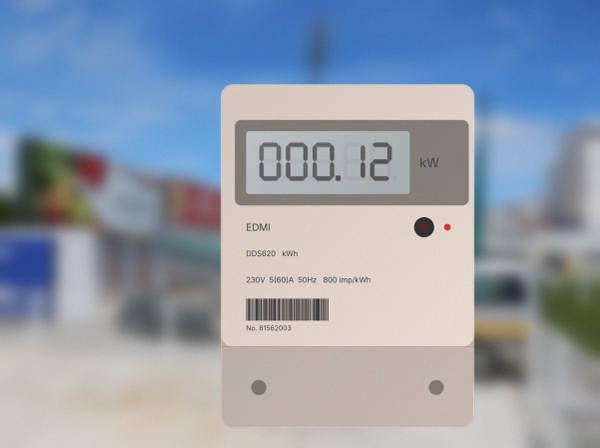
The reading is 0.12 kW
